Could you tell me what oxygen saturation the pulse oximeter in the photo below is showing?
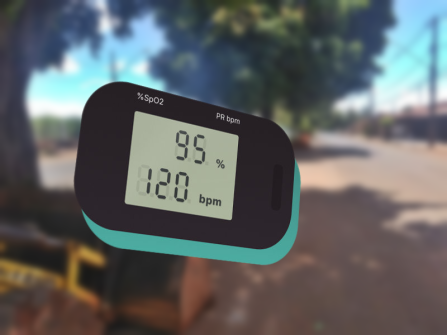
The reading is 95 %
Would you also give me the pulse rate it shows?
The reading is 120 bpm
